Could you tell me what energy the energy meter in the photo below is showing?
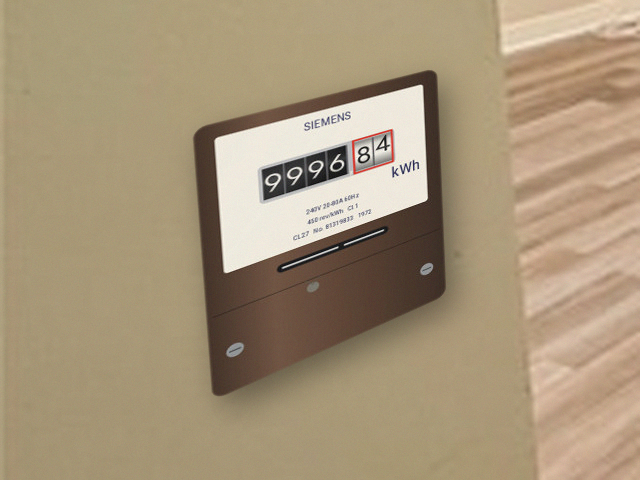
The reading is 9996.84 kWh
